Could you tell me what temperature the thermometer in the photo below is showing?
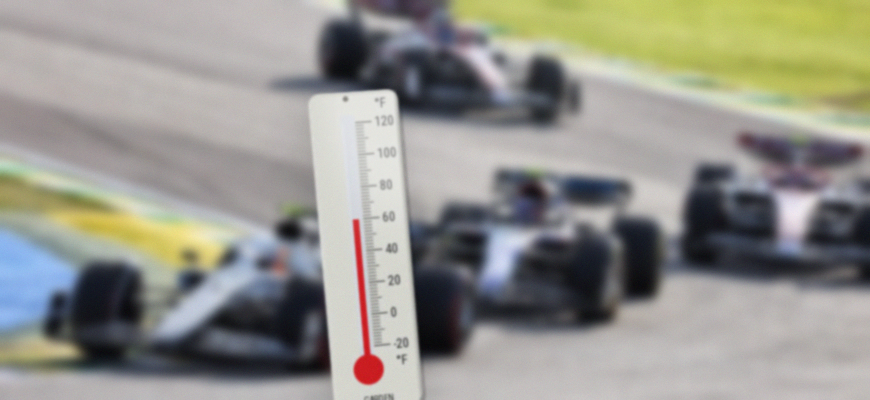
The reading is 60 °F
